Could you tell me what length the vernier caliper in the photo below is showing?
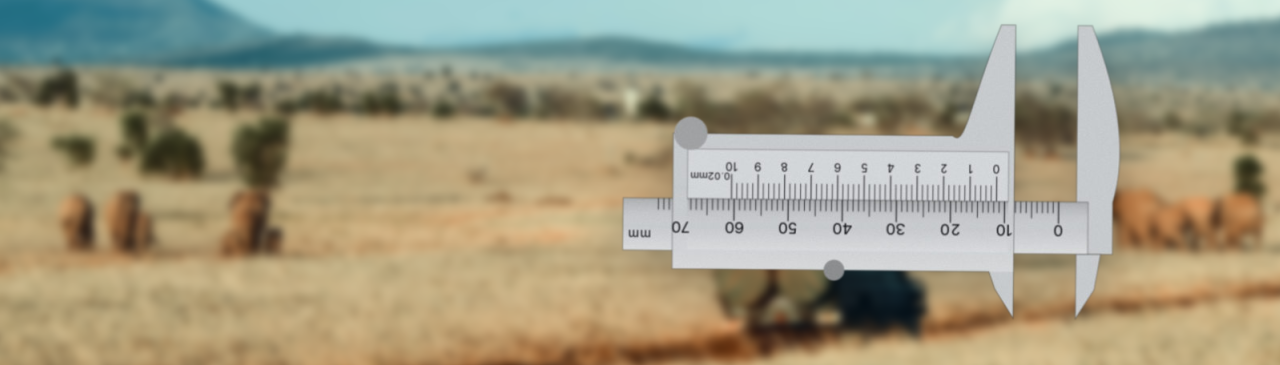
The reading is 11.5 mm
